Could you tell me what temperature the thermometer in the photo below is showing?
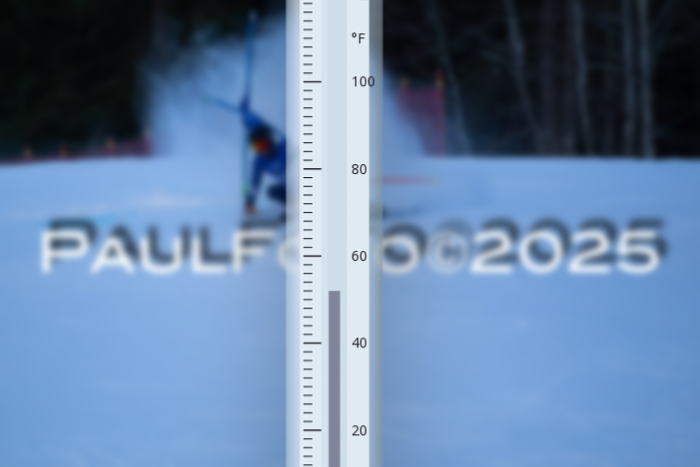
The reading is 52 °F
